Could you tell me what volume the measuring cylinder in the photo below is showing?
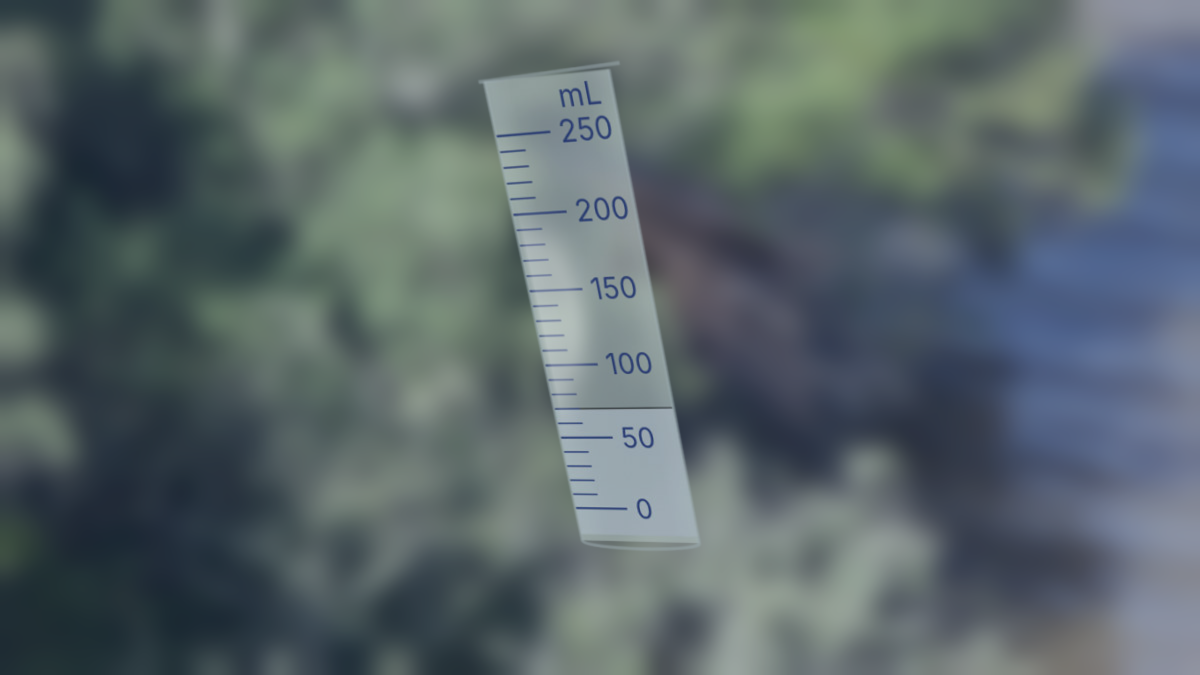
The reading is 70 mL
